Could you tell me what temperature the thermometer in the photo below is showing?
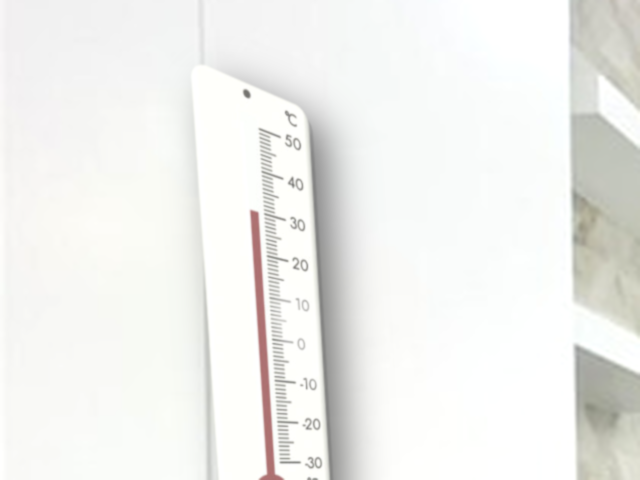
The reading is 30 °C
